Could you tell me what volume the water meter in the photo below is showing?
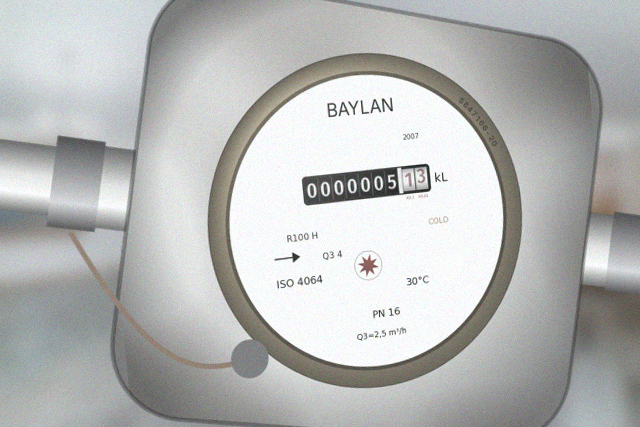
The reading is 5.13 kL
